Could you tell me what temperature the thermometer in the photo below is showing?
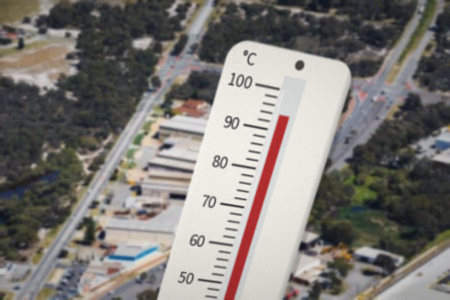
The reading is 94 °C
